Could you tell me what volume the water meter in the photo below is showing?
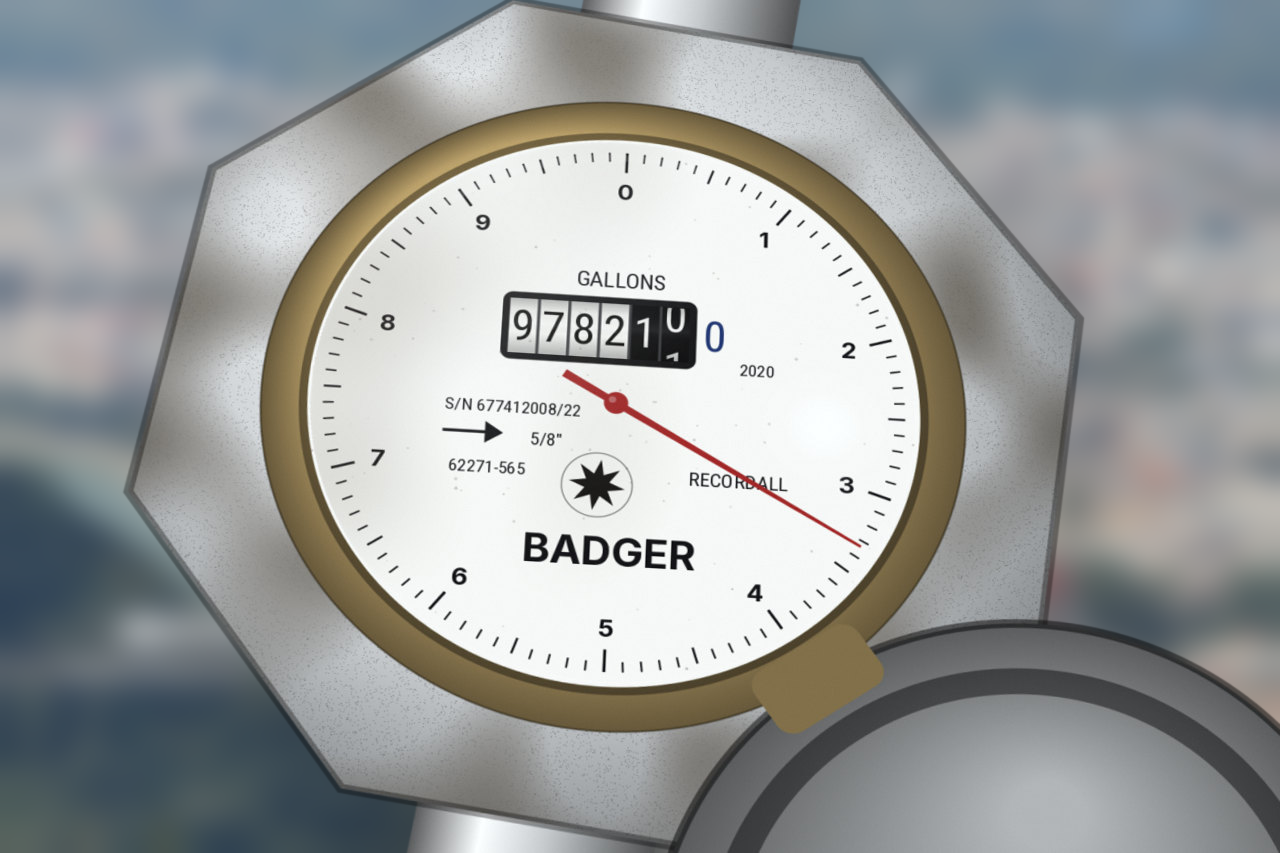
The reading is 9782103.3 gal
